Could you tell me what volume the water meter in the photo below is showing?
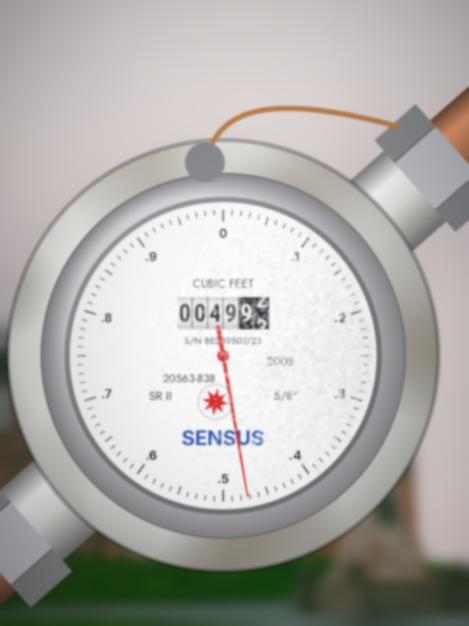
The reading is 4992.47 ft³
